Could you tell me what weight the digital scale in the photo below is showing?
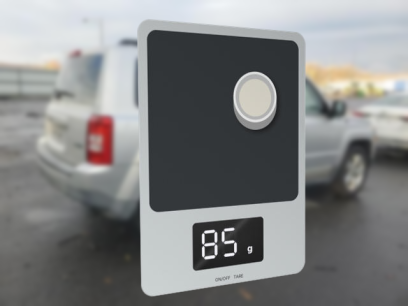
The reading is 85 g
